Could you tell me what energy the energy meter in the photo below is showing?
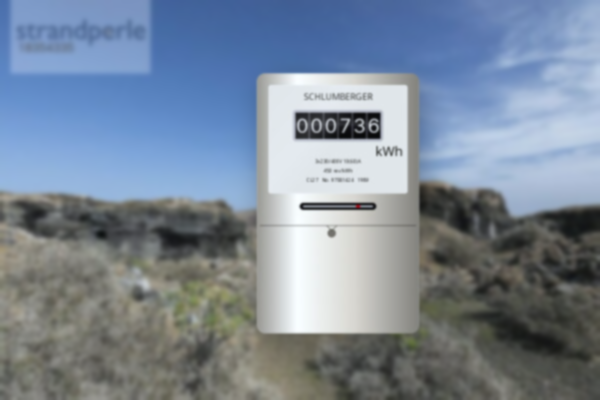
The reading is 736 kWh
